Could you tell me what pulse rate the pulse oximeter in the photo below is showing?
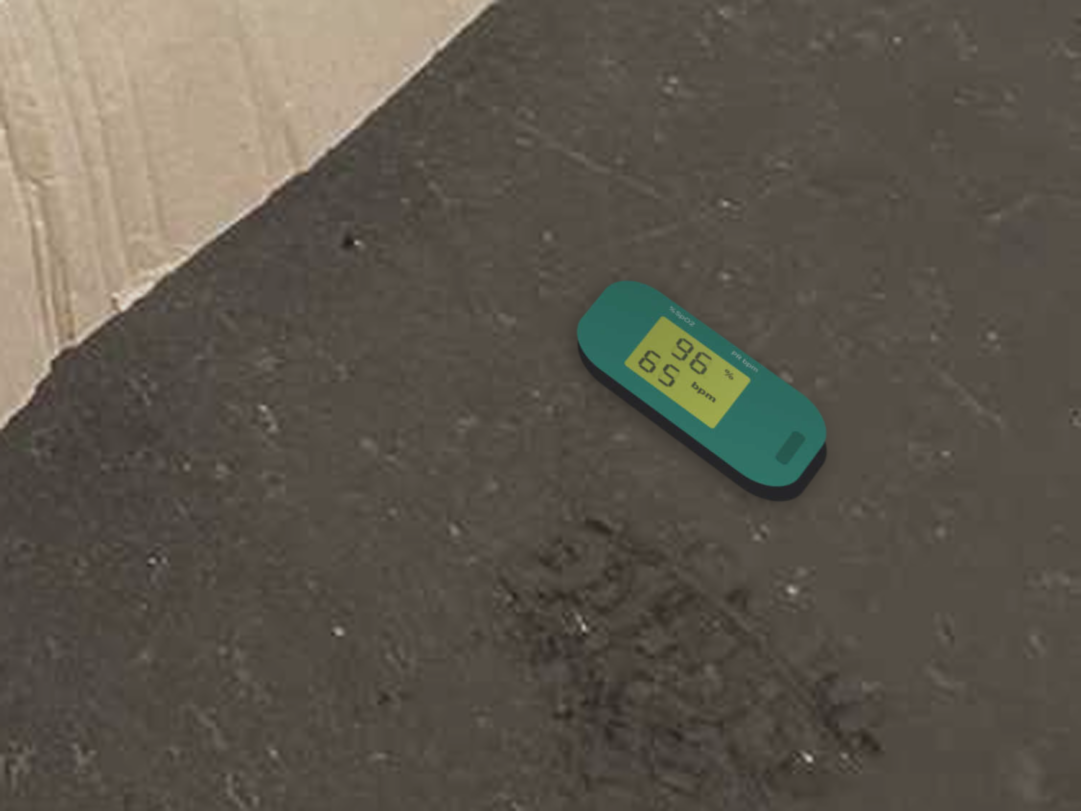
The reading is 65 bpm
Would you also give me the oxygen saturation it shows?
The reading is 96 %
